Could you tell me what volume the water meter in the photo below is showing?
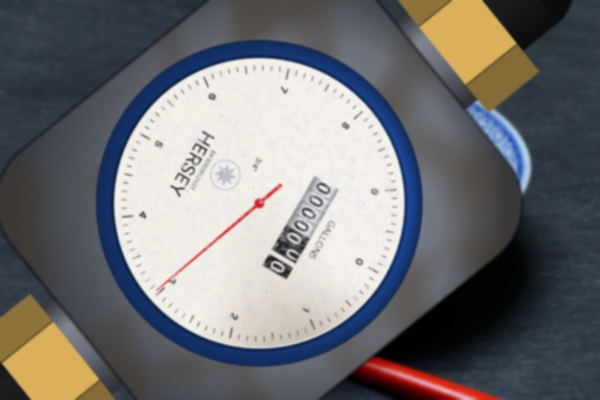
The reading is 3.0 gal
